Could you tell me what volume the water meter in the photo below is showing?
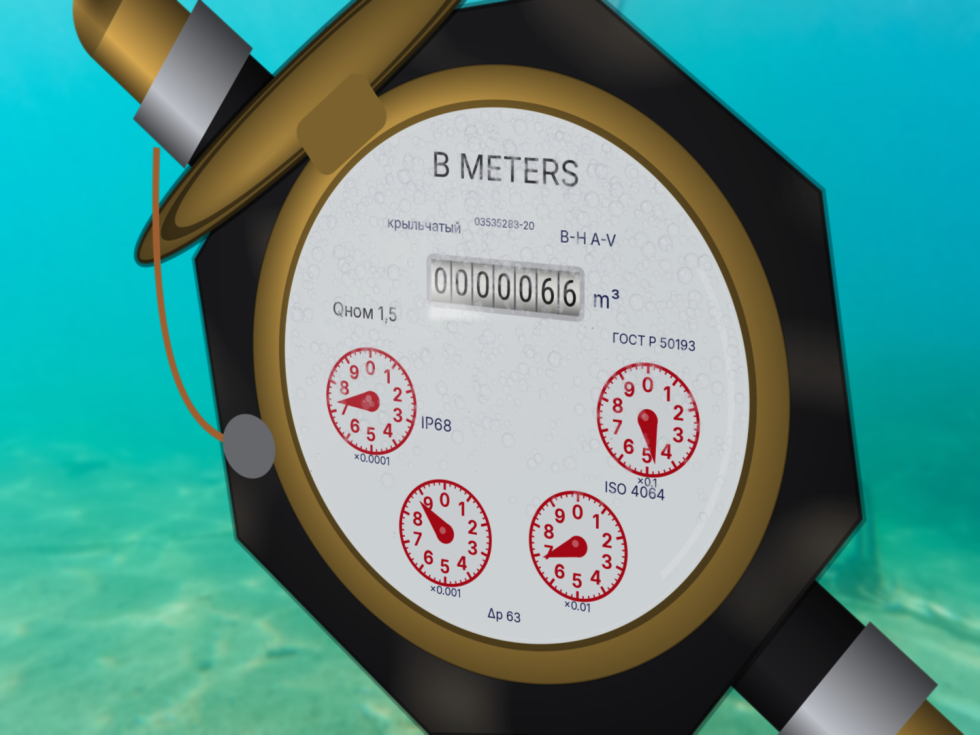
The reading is 66.4687 m³
